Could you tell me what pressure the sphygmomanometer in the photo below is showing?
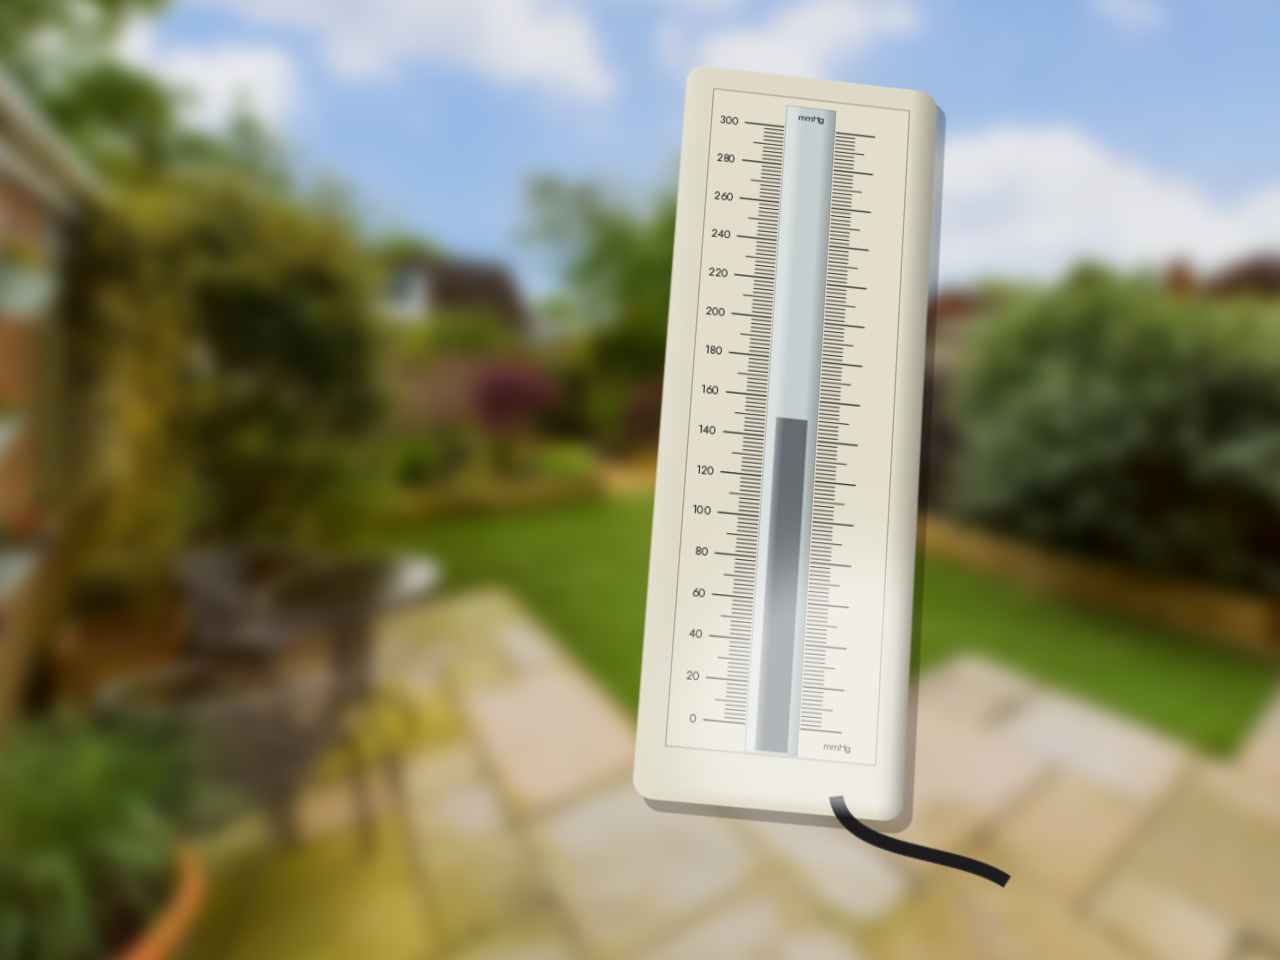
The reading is 150 mmHg
